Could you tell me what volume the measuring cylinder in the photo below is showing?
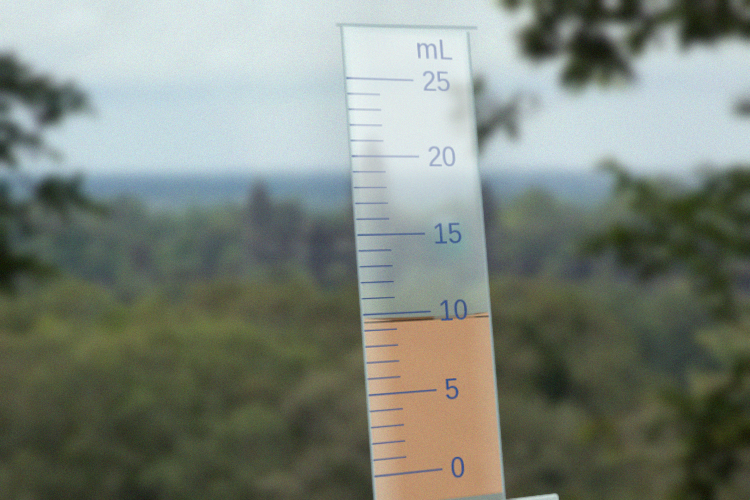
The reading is 9.5 mL
